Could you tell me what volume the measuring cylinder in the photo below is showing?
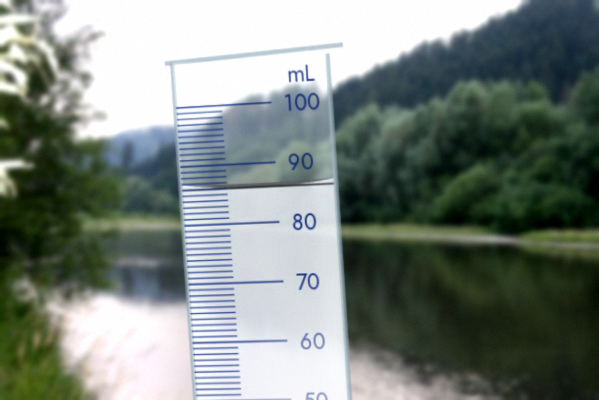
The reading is 86 mL
